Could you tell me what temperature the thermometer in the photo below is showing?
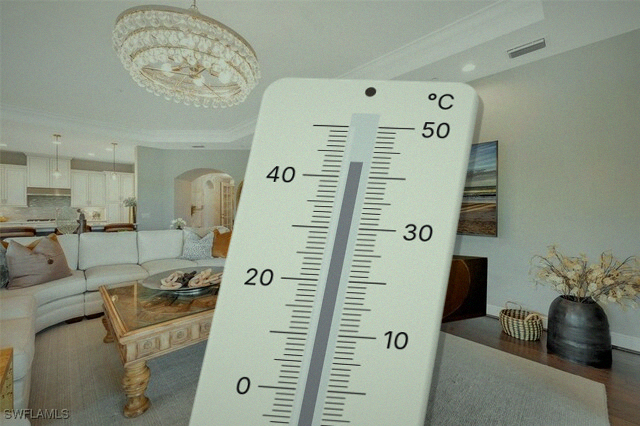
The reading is 43 °C
